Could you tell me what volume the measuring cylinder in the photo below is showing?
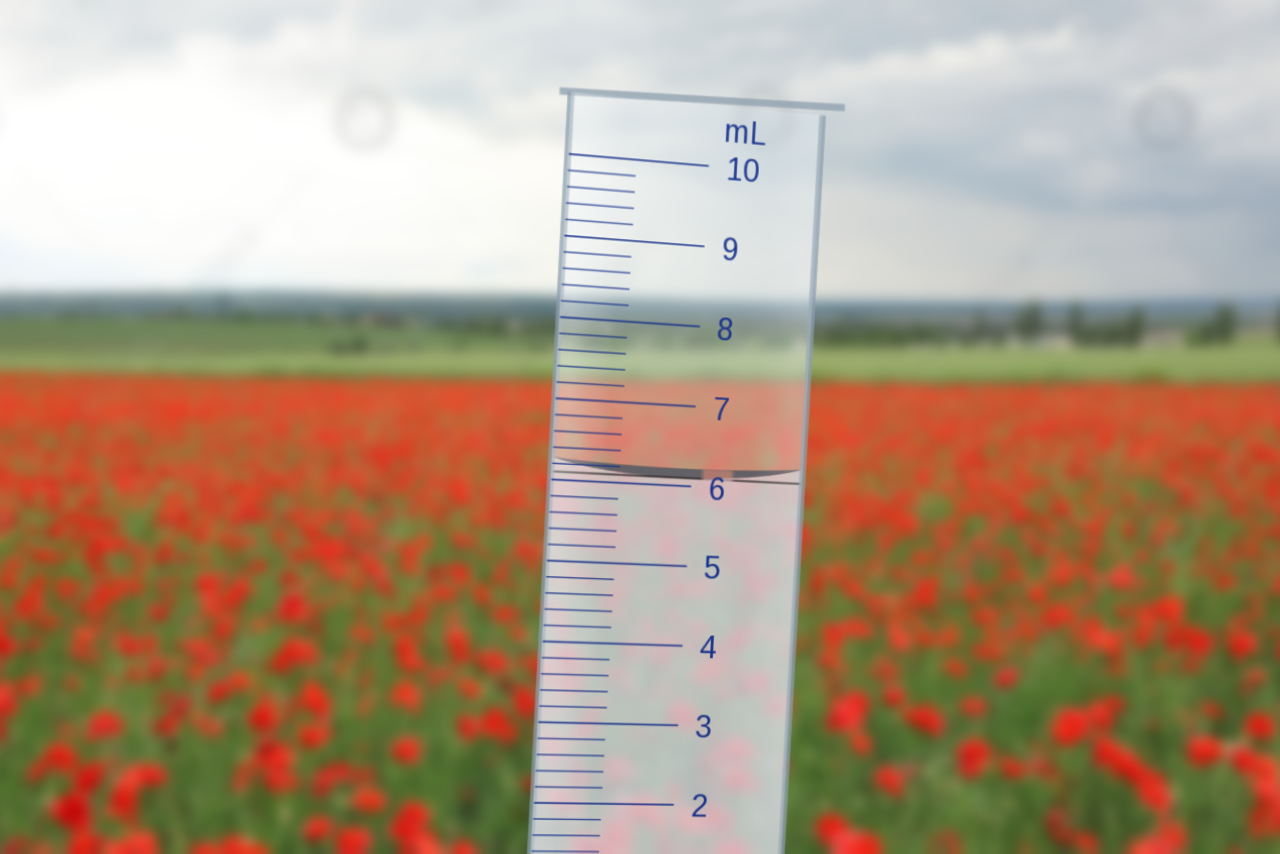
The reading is 6.1 mL
